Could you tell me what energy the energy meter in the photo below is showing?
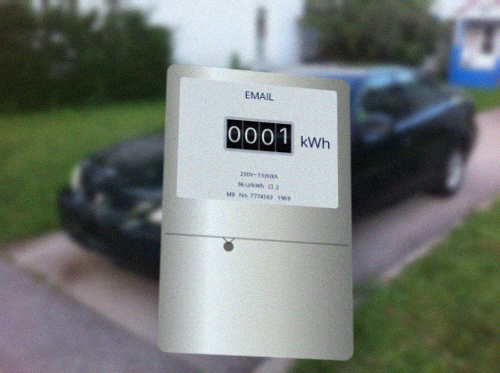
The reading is 1 kWh
